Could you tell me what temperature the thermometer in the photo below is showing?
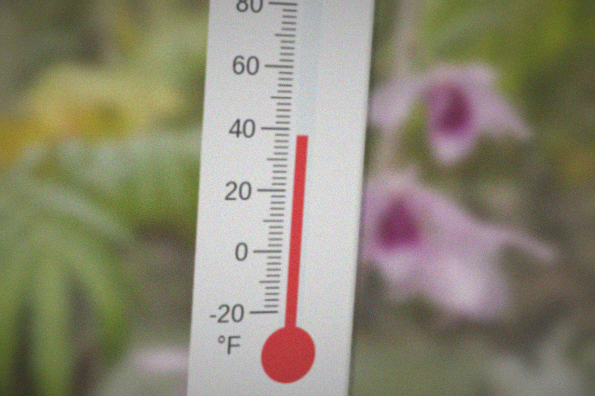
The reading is 38 °F
